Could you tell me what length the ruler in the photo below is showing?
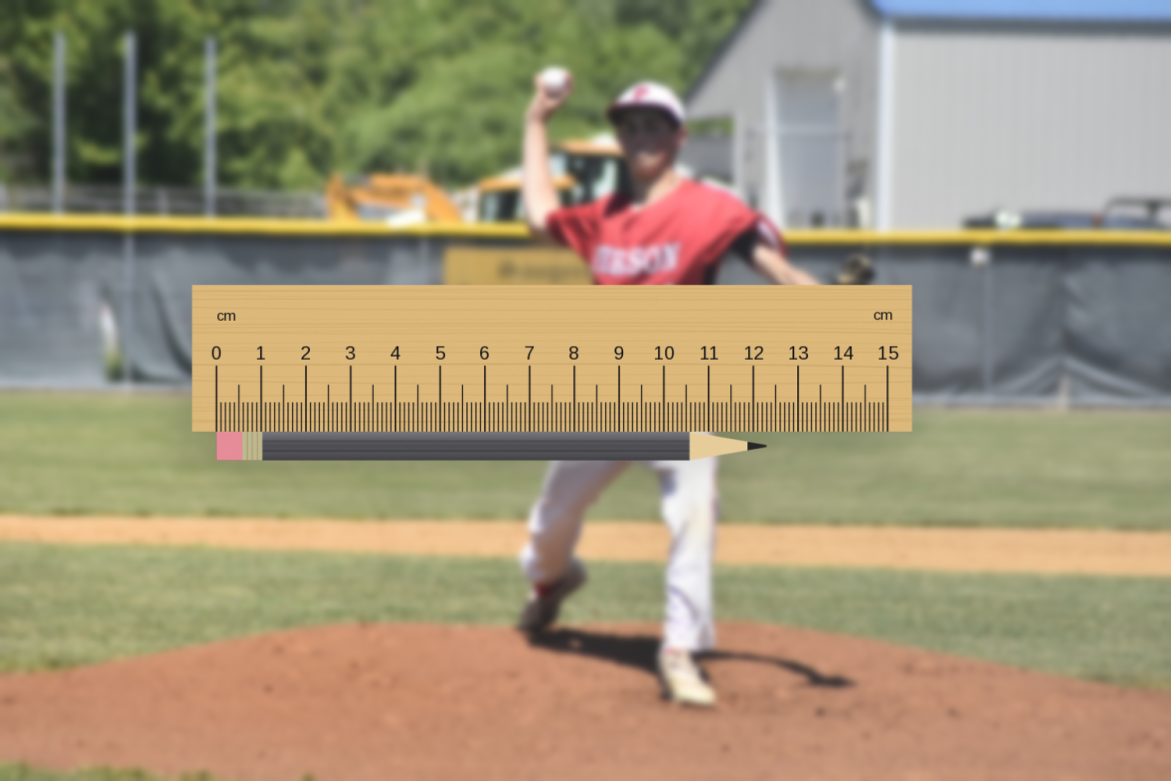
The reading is 12.3 cm
